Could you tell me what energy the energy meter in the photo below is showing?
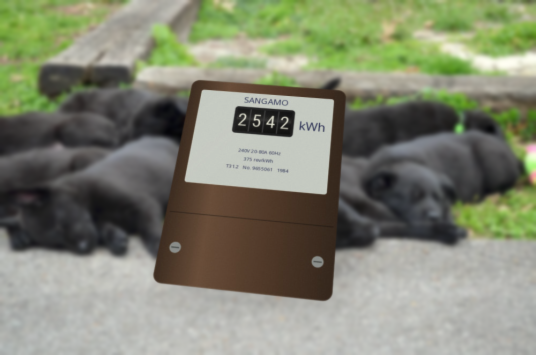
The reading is 2542 kWh
